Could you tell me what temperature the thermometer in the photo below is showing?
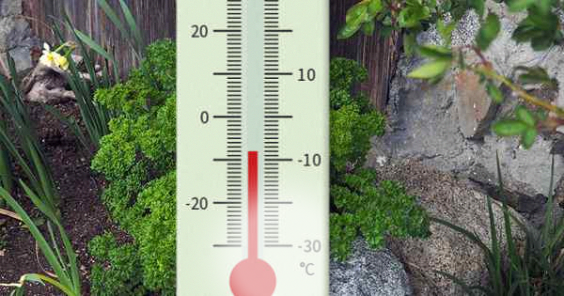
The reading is -8 °C
